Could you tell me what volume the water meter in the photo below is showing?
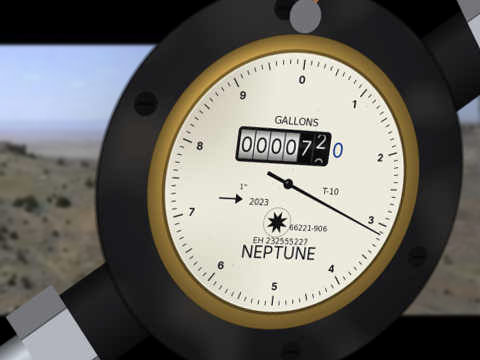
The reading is 723.1 gal
